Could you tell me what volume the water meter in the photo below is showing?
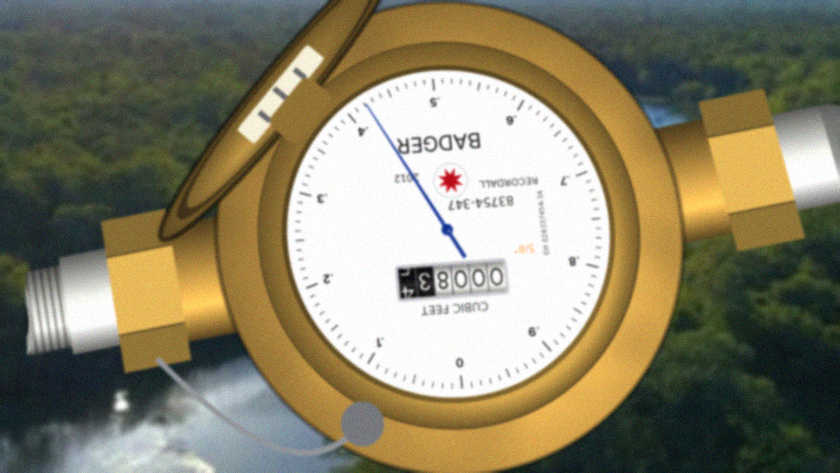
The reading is 834.42 ft³
